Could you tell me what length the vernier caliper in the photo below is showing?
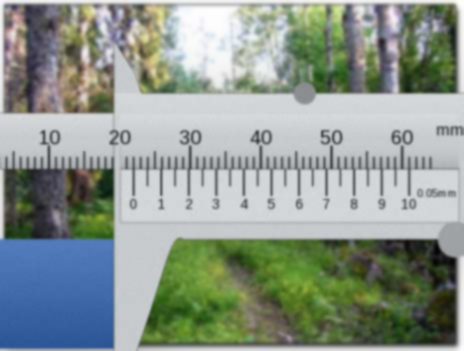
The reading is 22.0 mm
